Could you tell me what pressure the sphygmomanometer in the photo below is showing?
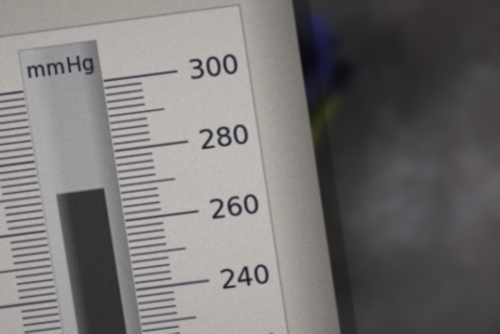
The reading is 270 mmHg
